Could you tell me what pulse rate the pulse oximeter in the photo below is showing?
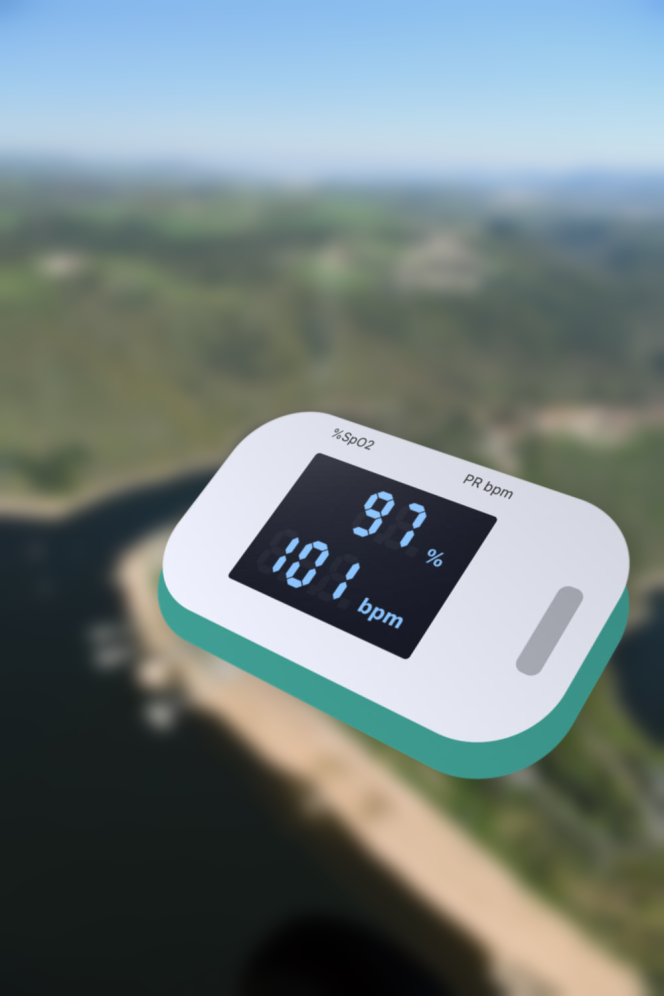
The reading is 101 bpm
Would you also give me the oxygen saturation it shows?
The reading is 97 %
